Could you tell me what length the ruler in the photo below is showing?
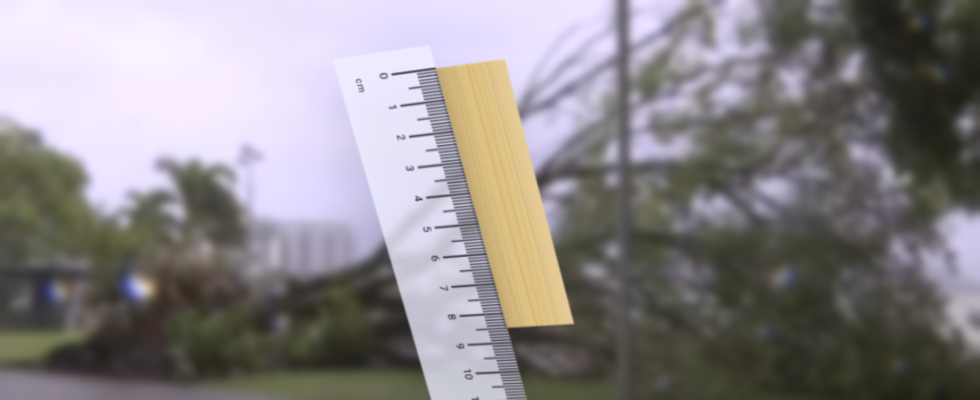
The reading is 8.5 cm
